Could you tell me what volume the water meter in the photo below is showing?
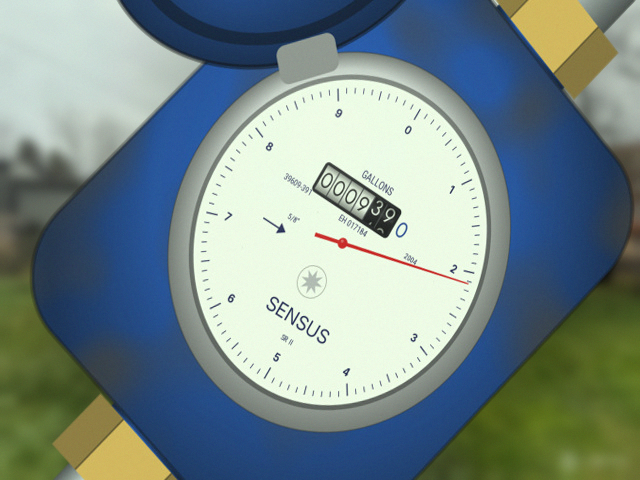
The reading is 9392.1 gal
